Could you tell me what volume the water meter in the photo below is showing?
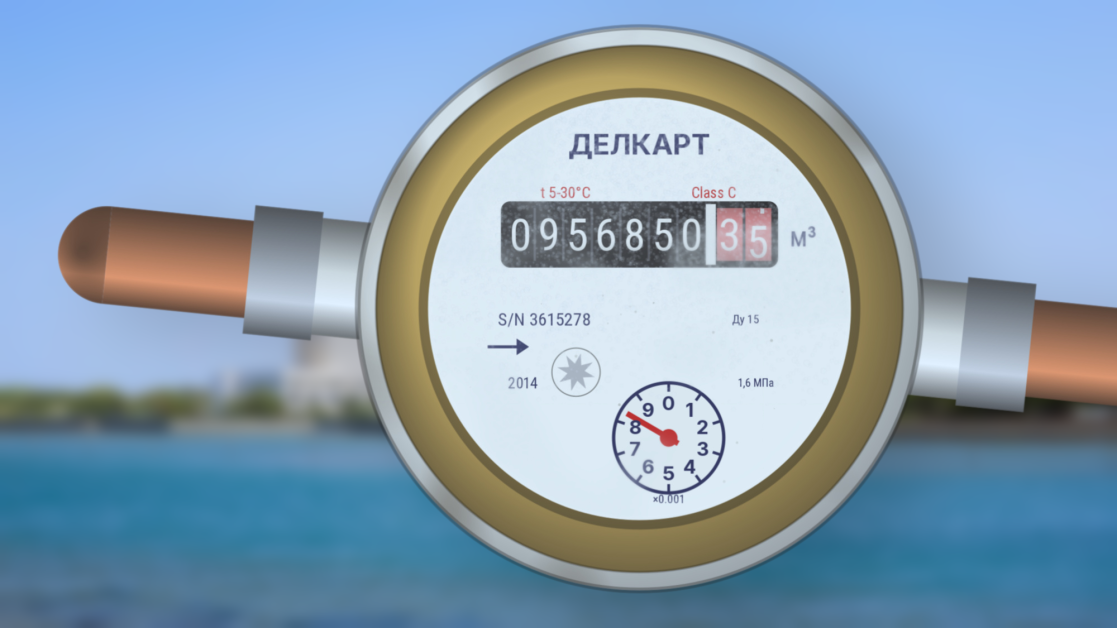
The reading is 956850.348 m³
